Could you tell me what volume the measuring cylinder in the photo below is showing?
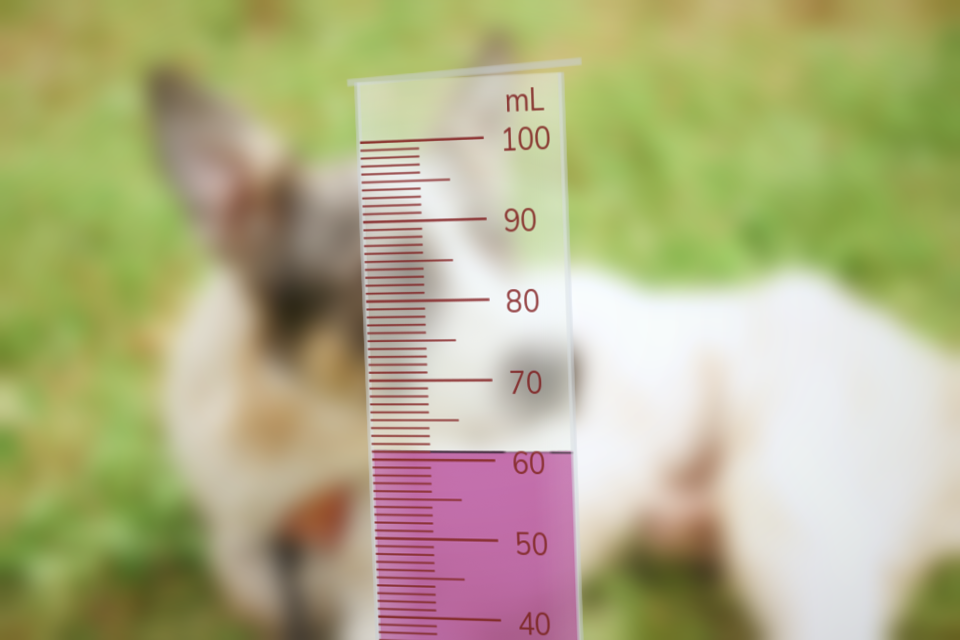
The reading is 61 mL
